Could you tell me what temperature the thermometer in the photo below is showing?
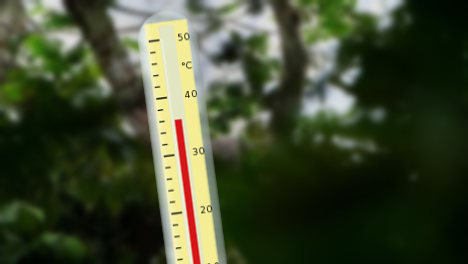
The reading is 36 °C
